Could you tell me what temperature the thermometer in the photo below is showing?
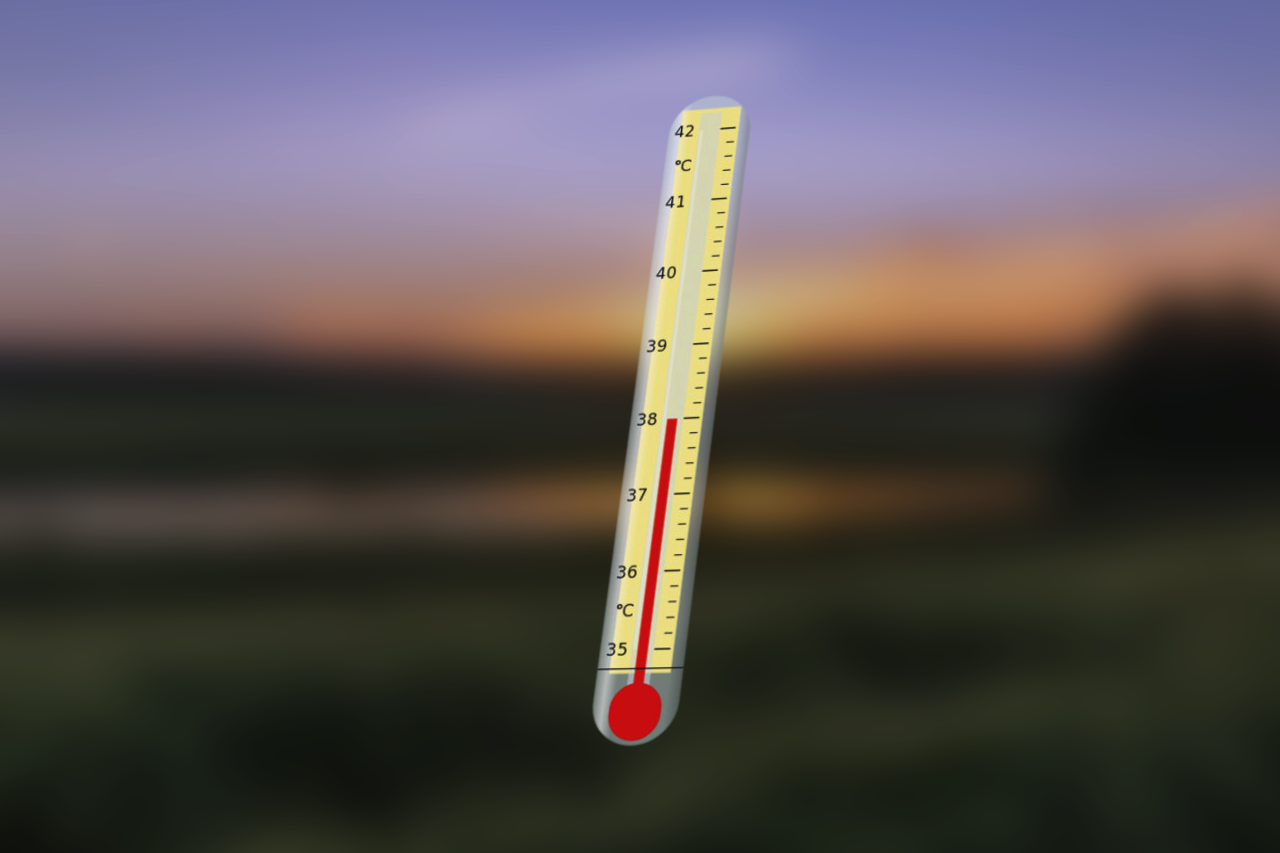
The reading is 38 °C
